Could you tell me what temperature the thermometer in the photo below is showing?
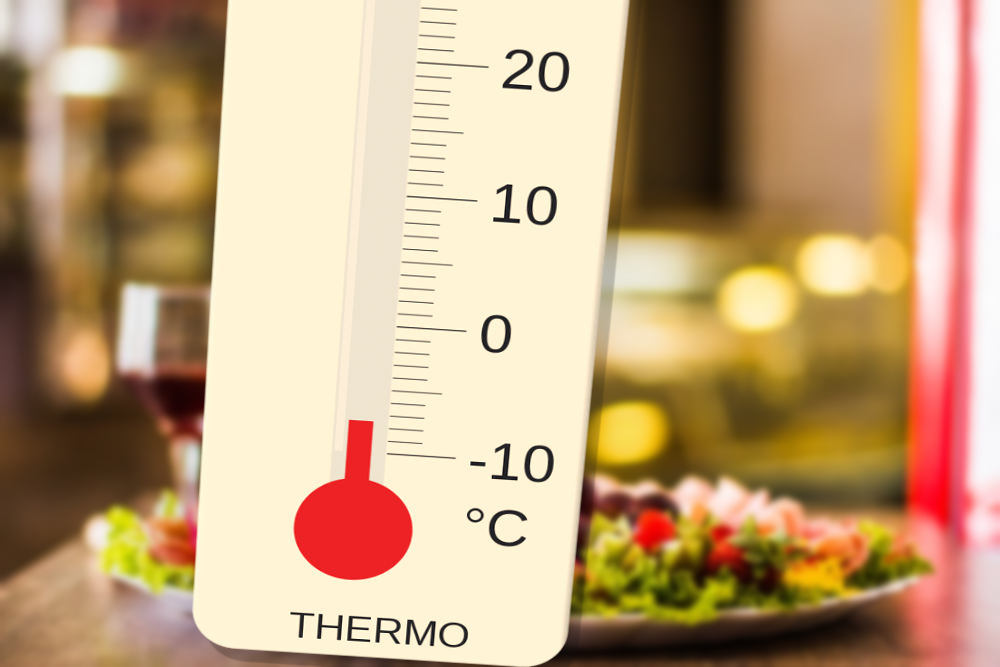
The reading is -7.5 °C
